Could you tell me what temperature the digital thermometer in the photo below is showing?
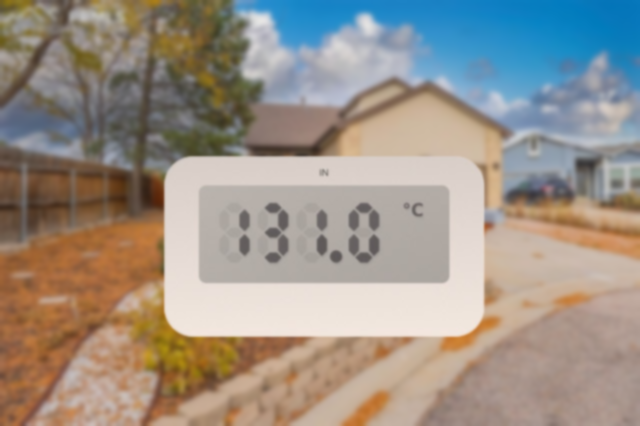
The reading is 131.0 °C
